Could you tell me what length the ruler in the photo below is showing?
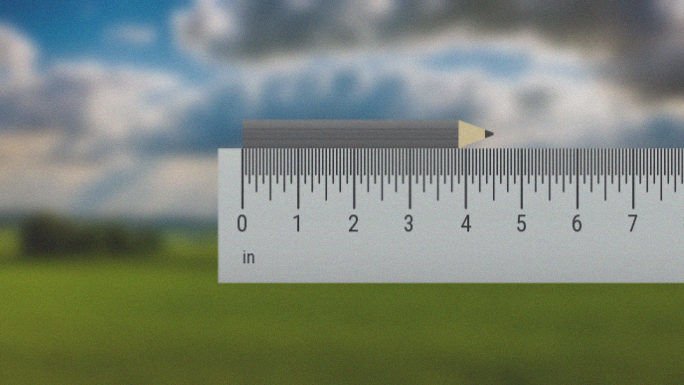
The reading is 4.5 in
